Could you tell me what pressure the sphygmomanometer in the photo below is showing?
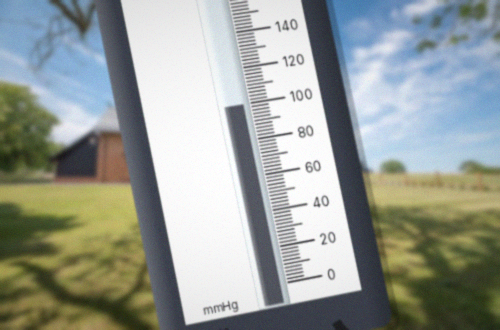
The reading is 100 mmHg
